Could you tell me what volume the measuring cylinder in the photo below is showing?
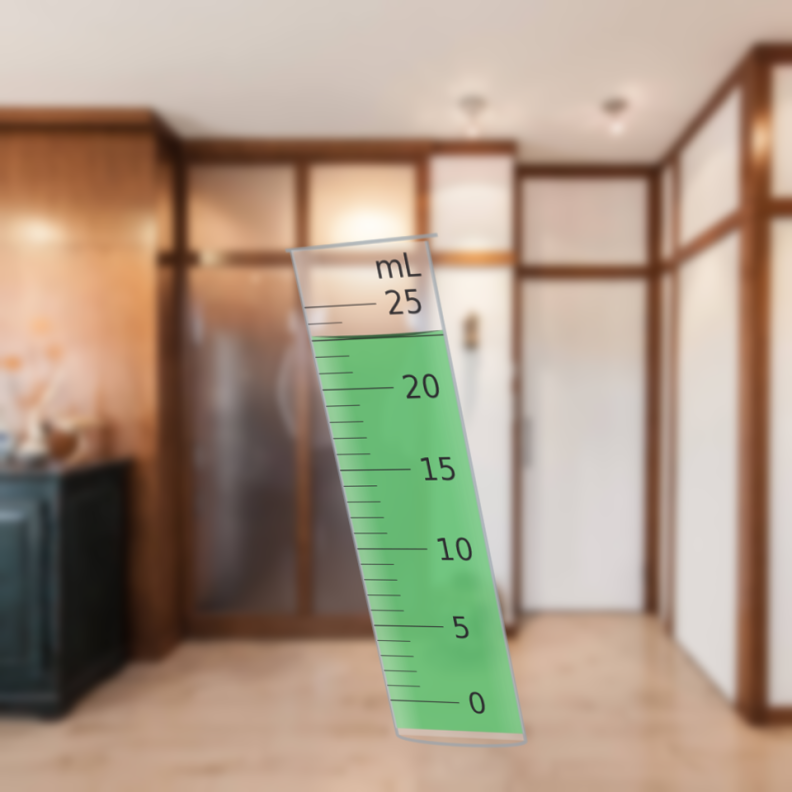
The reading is 23 mL
